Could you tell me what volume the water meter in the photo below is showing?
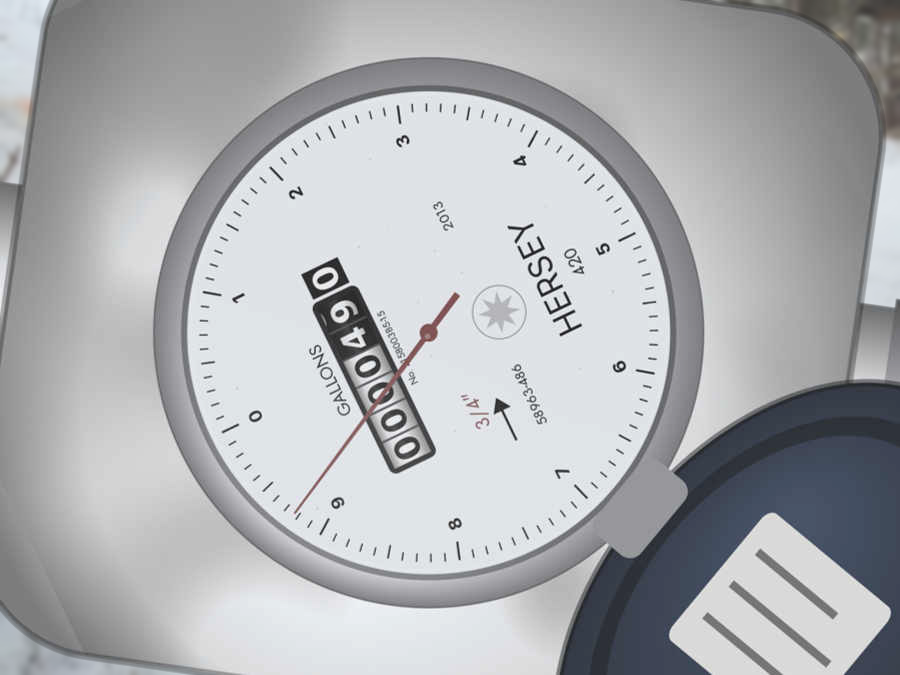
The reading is 489.2 gal
